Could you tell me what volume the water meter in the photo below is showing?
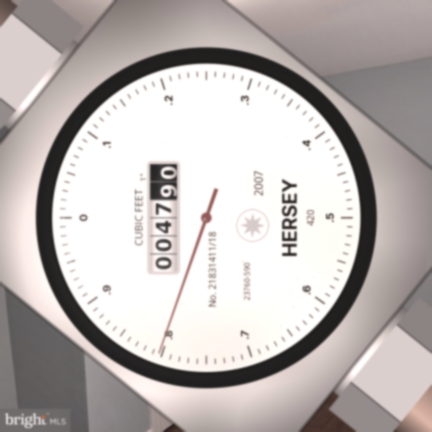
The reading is 4789.80 ft³
